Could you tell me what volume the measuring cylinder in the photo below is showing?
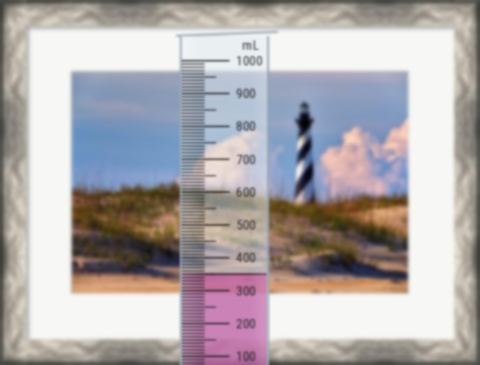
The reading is 350 mL
